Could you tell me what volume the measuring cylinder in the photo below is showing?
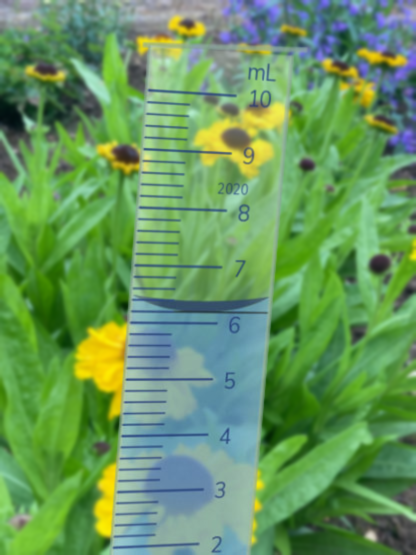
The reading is 6.2 mL
